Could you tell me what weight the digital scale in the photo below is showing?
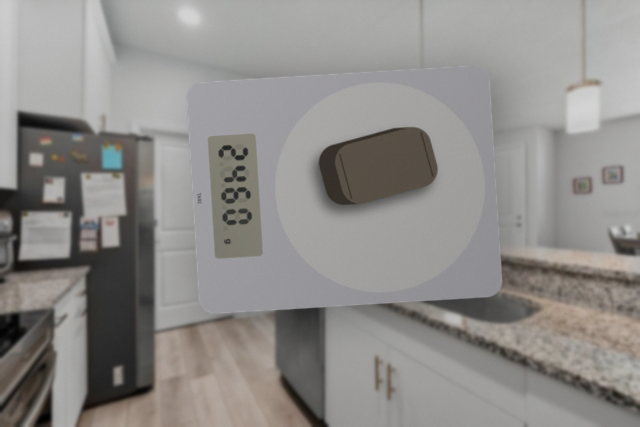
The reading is 2460 g
